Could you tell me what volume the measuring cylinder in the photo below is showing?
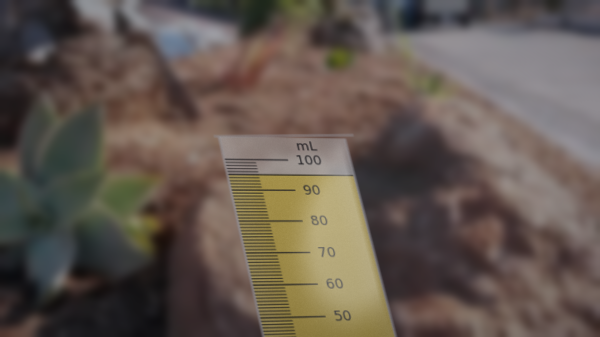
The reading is 95 mL
